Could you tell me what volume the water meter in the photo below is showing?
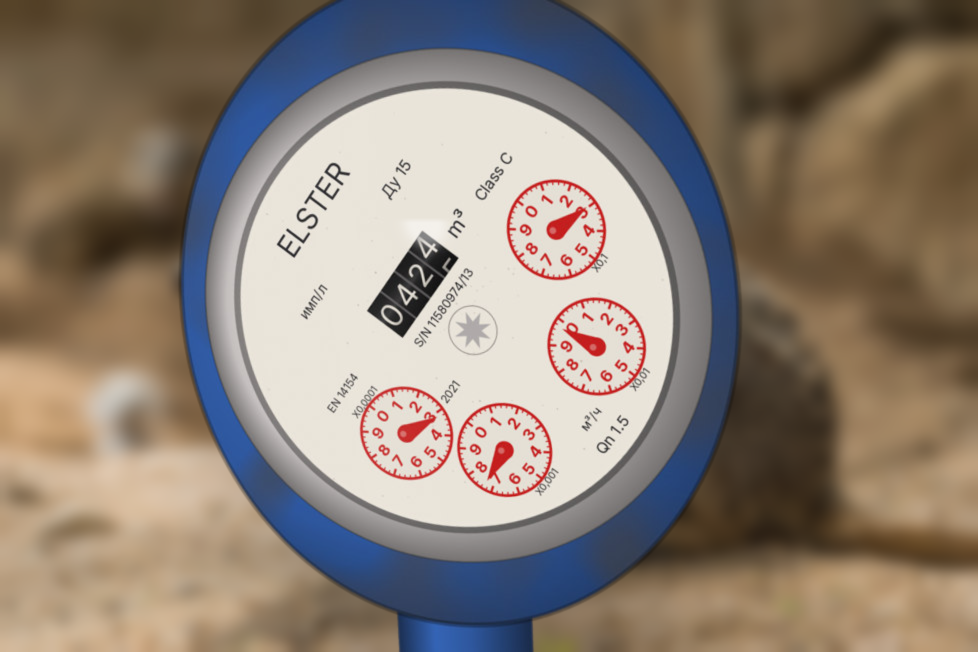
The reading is 424.2973 m³
